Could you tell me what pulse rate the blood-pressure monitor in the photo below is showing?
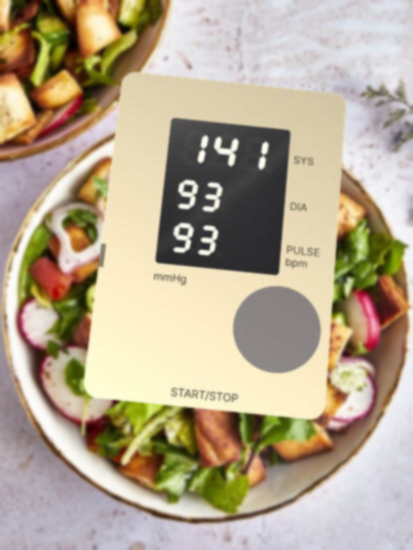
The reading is 93 bpm
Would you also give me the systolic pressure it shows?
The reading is 141 mmHg
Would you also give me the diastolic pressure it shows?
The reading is 93 mmHg
